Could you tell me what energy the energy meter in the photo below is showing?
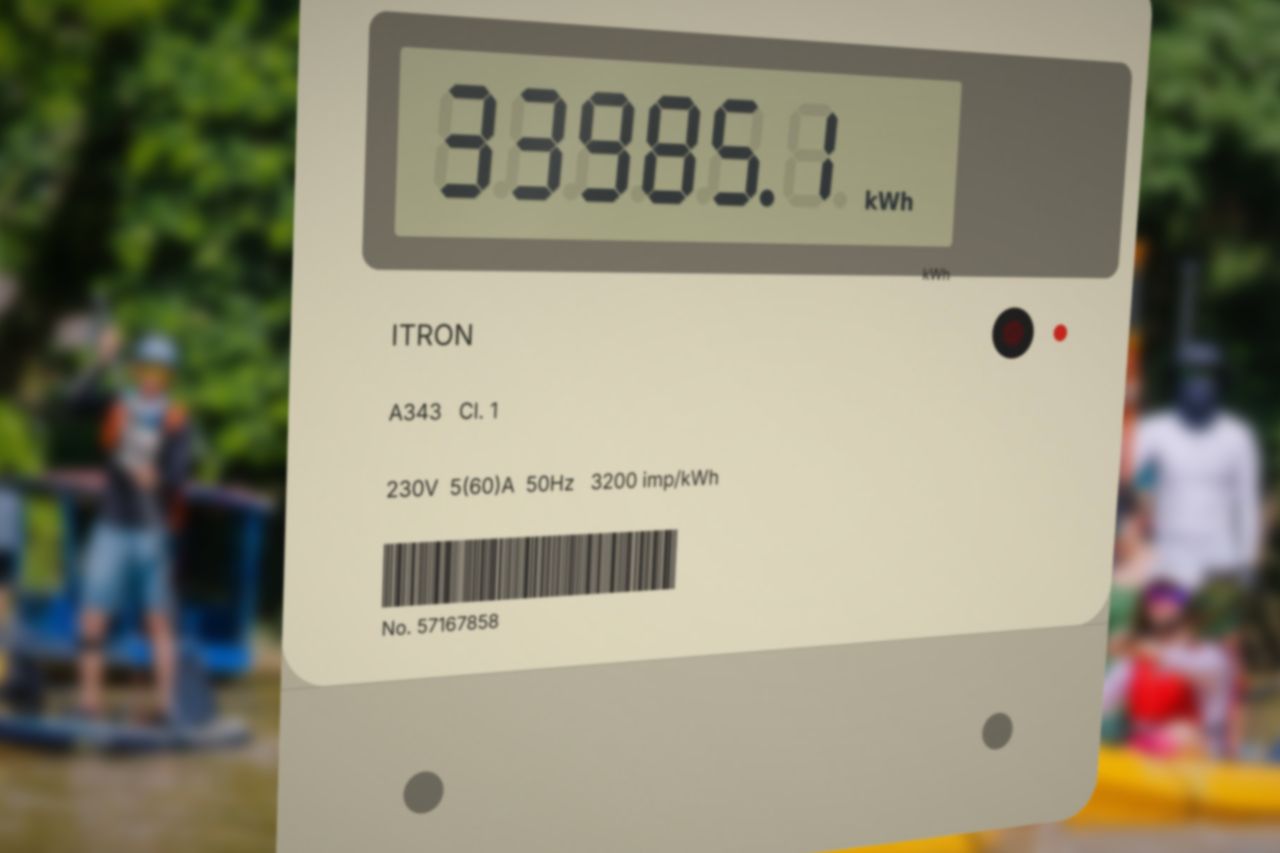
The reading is 33985.1 kWh
